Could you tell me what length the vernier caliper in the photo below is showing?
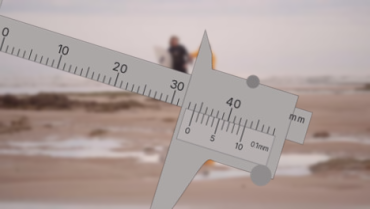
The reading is 34.0 mm
